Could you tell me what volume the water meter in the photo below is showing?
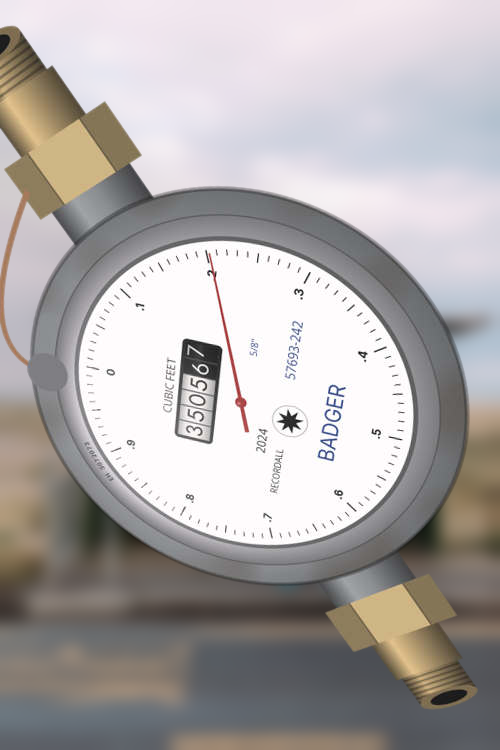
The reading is 350567.20 ft³
